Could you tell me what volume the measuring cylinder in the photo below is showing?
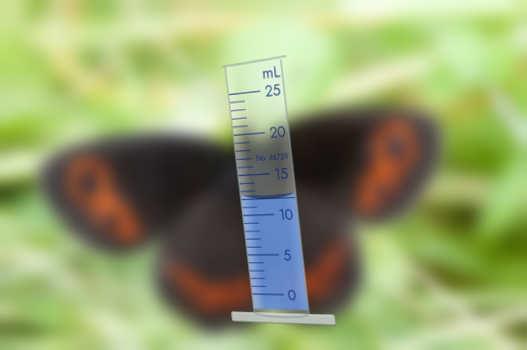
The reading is 12 mL
